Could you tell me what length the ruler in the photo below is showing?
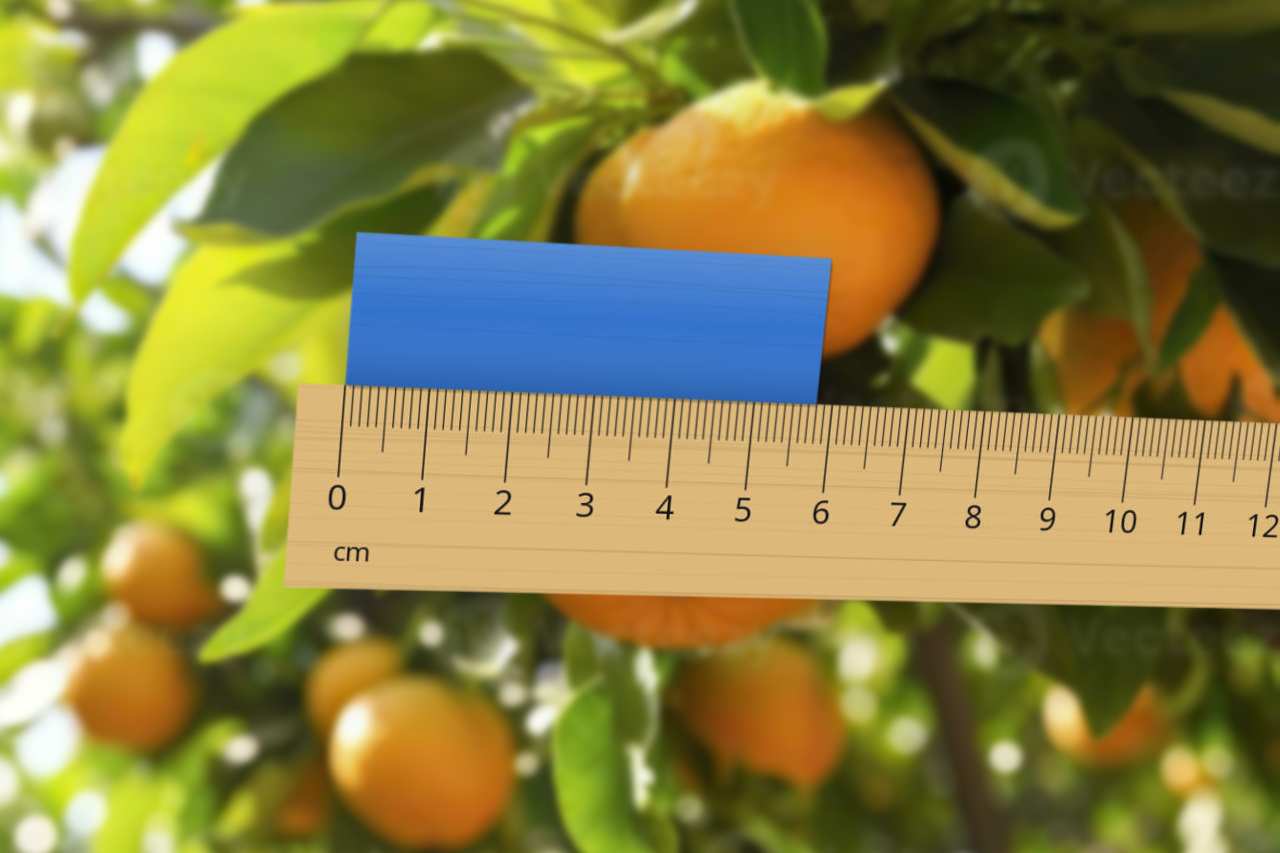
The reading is 5.8 cm
